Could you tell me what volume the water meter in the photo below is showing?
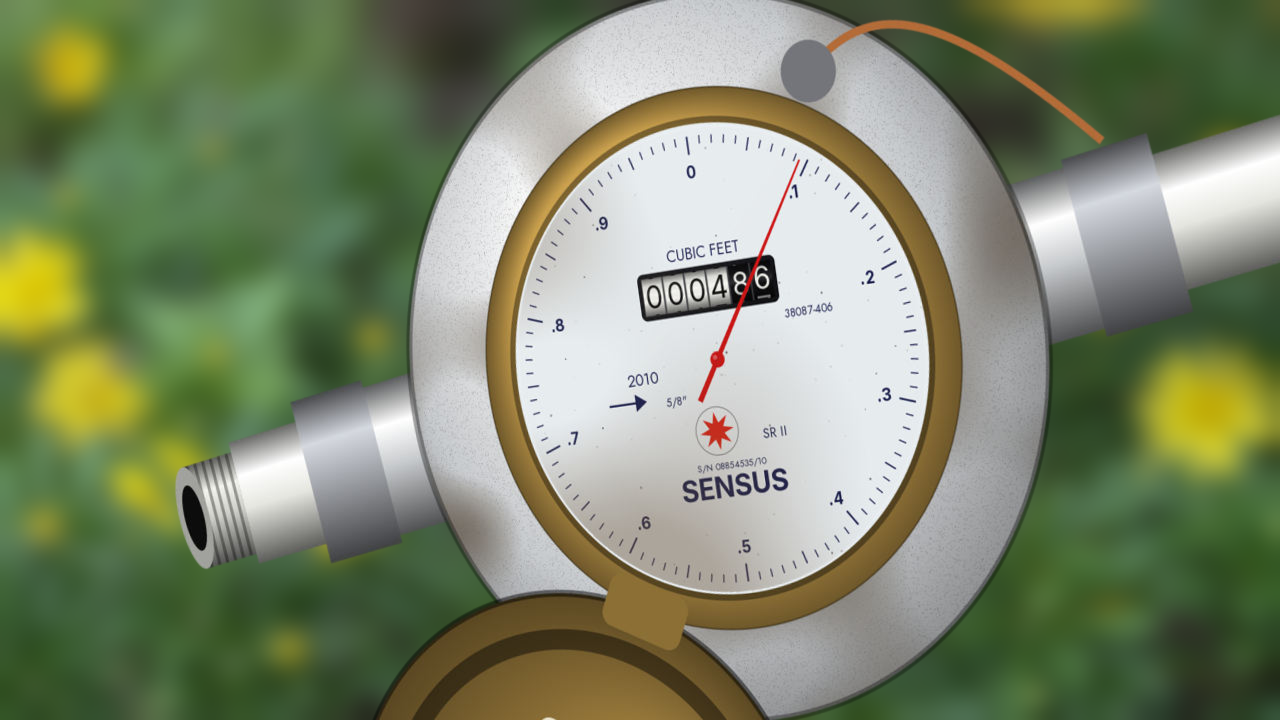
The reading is 486.09 ft³
